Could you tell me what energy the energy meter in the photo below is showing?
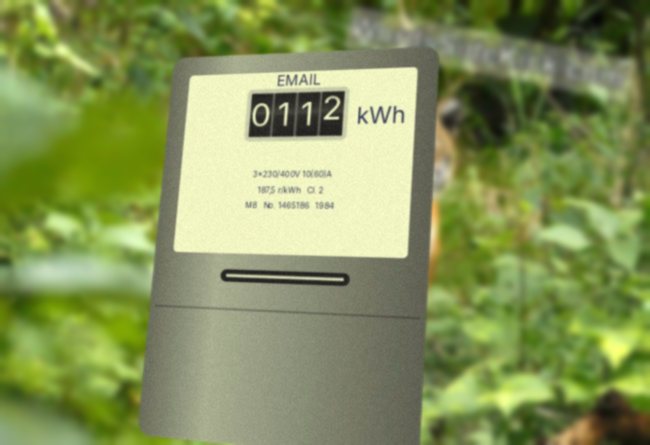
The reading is 112 kWh
